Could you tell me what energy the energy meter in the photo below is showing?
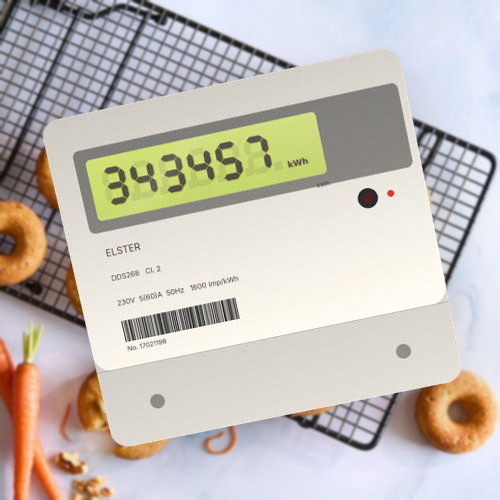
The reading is 343457 kWh
